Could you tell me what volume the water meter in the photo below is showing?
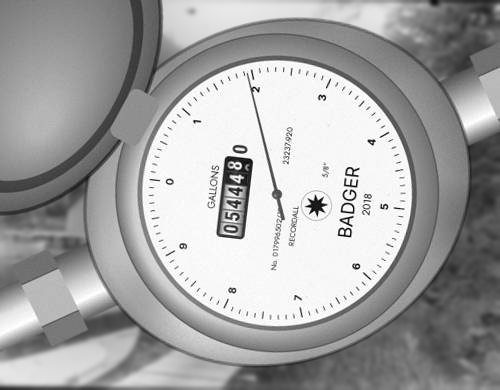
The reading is 544481.9 gal
